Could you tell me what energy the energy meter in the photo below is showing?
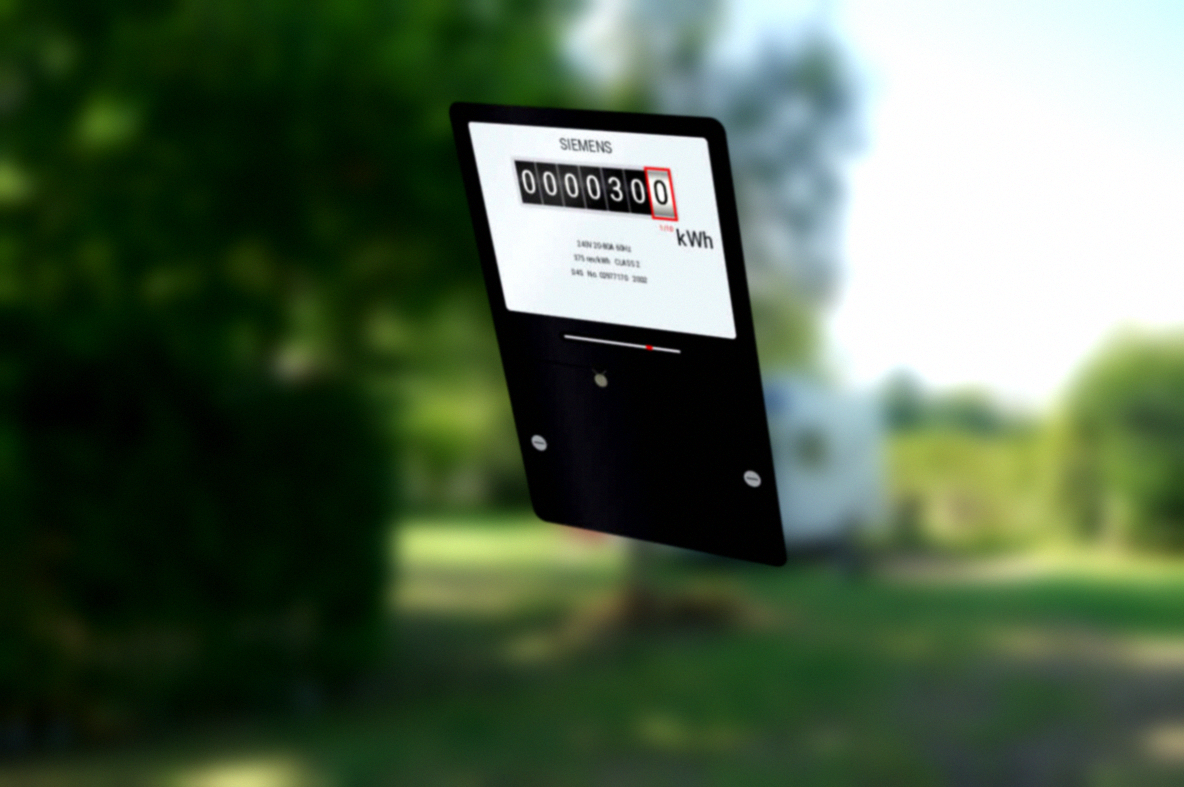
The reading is 30.0 kWh
